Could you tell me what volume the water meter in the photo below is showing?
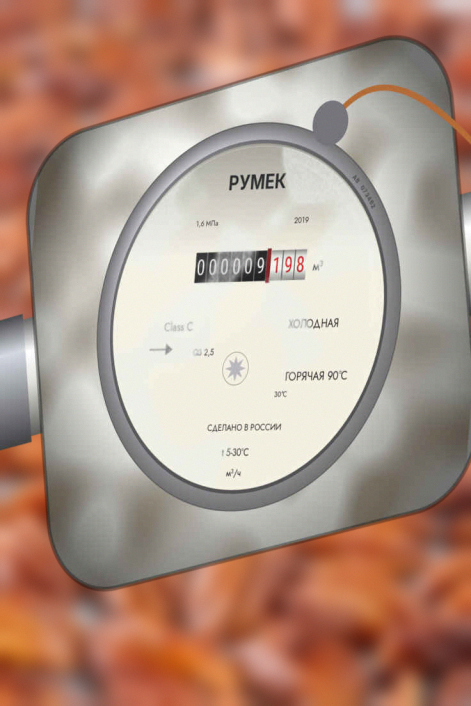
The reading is 9.198 m³
